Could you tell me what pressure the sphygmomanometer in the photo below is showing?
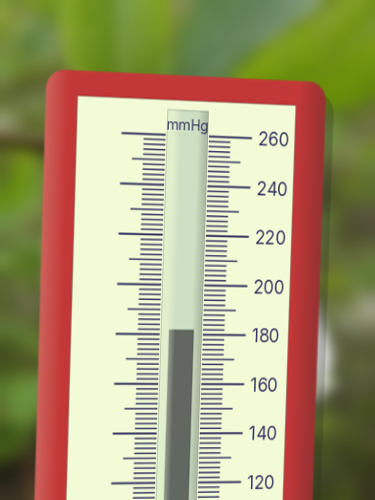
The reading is 182 mmHg
